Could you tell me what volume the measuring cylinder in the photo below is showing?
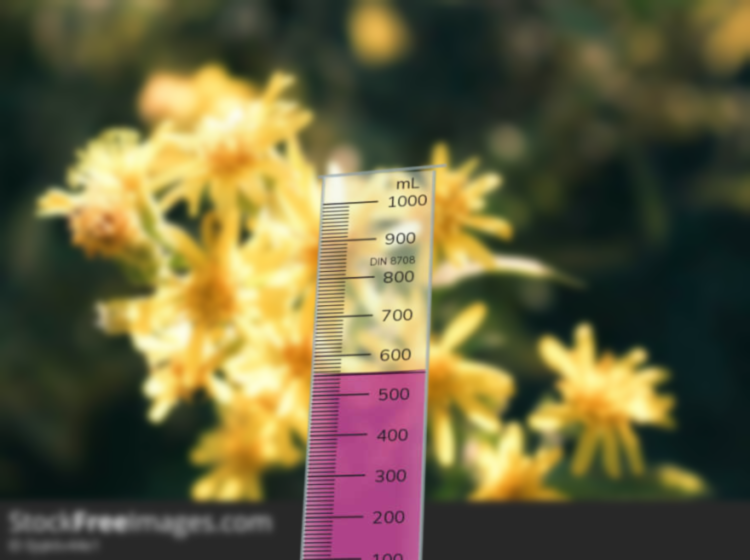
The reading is 550 mL
